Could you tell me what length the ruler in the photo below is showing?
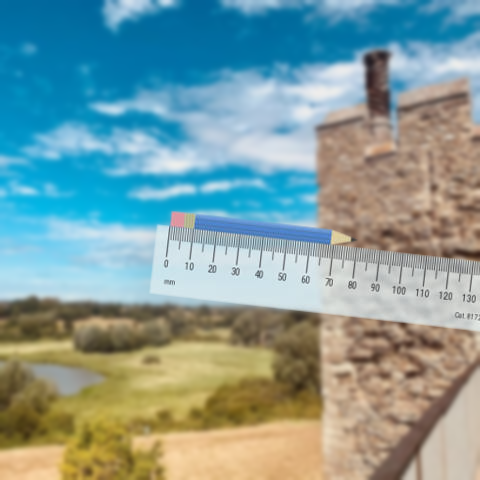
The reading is 80 mm
